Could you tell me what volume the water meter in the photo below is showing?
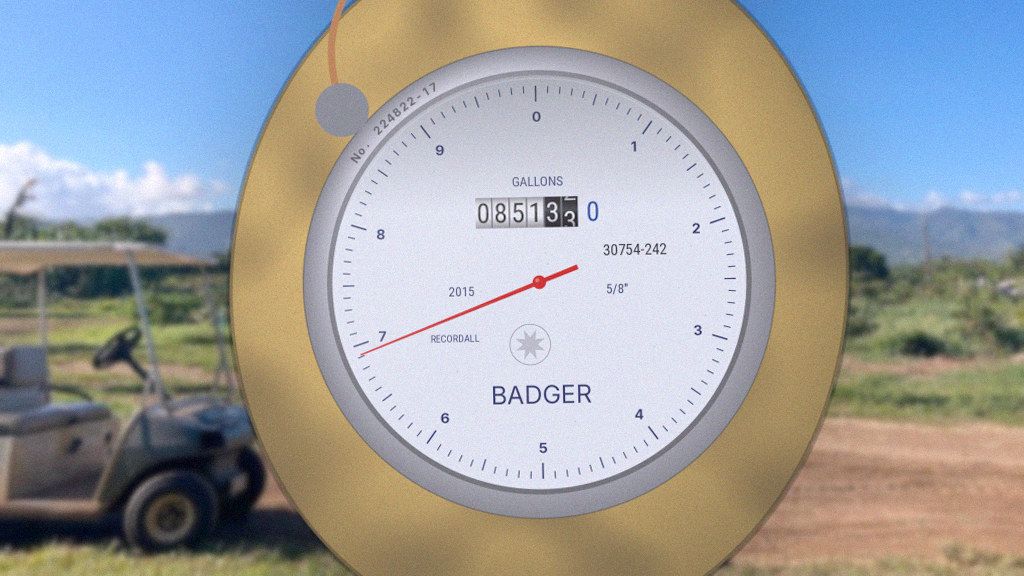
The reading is 851326.9 gal
